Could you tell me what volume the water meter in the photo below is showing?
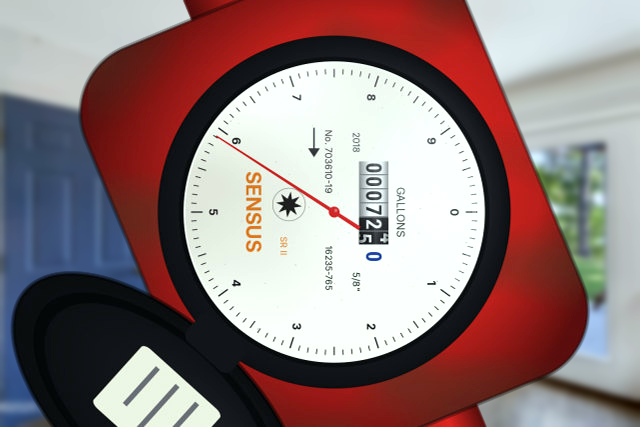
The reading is 7245.9 gal
